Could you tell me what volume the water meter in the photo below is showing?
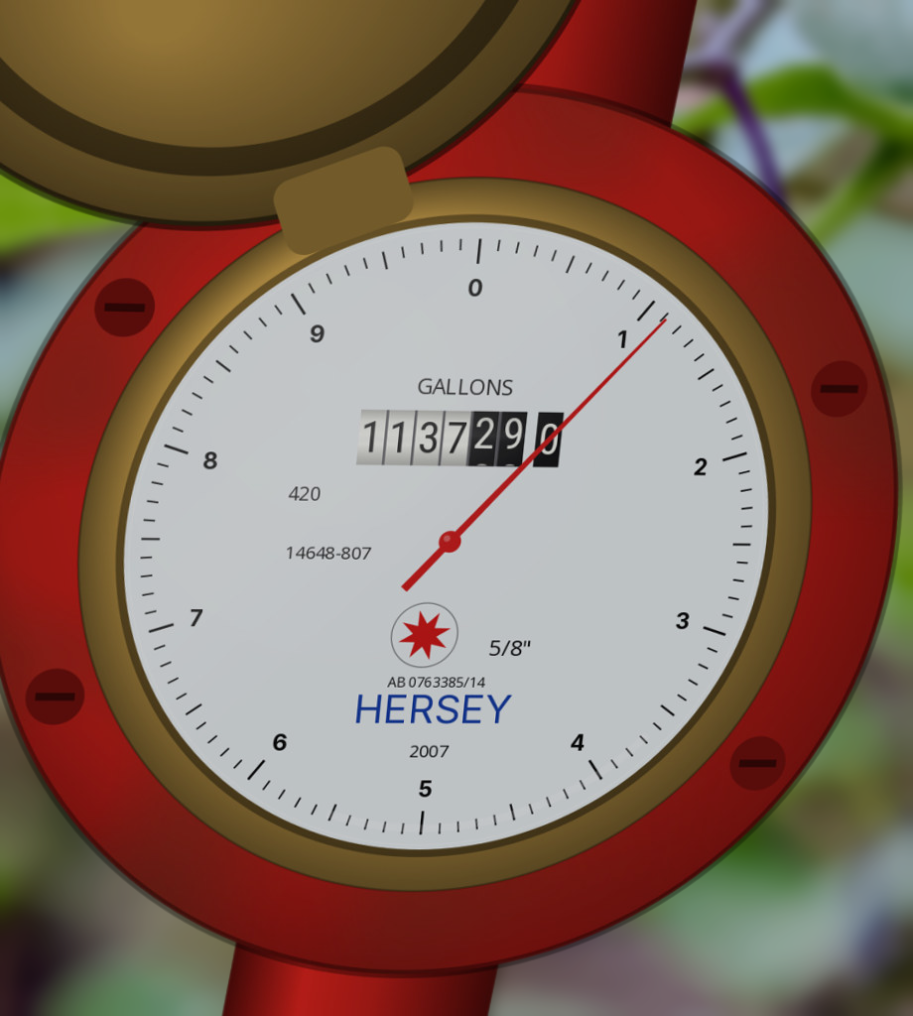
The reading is 1137291.1 gal
